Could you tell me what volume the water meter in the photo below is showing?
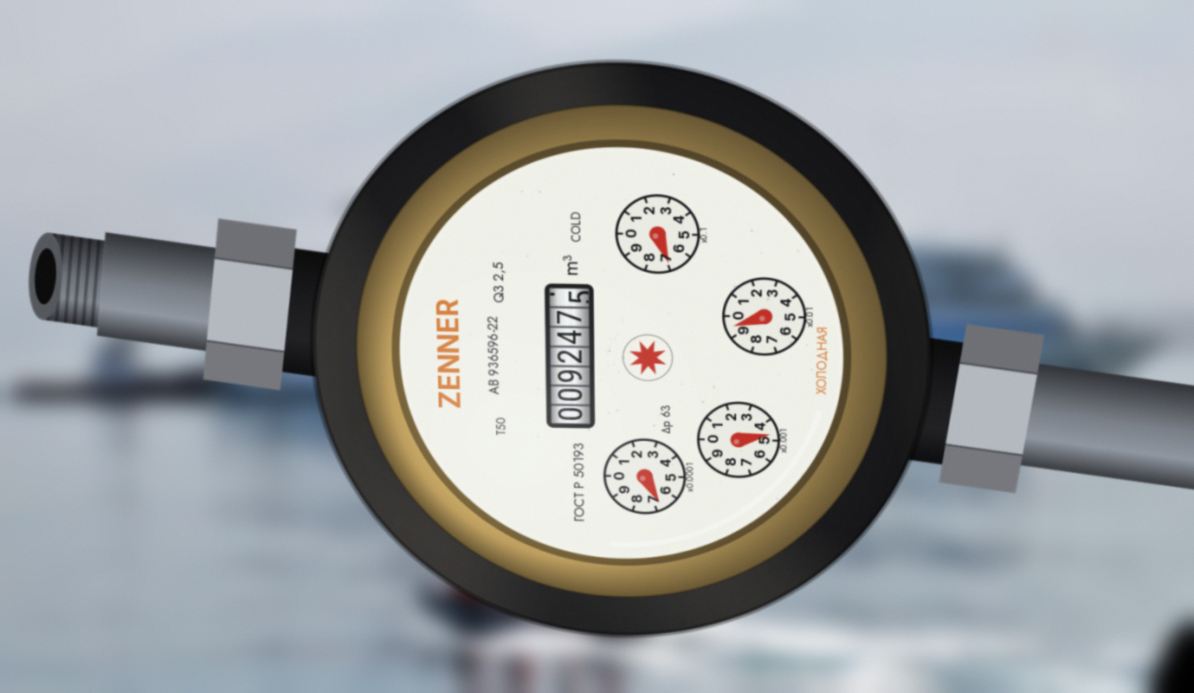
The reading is 92474.6946 m³
